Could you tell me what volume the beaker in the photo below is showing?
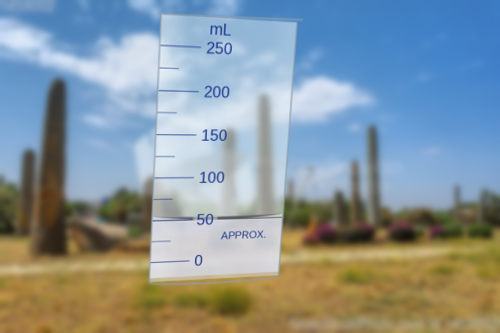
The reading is 50 mL
